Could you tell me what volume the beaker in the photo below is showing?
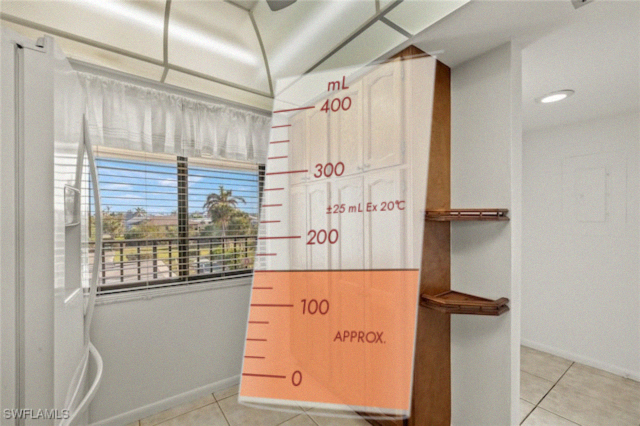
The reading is 150 mL
